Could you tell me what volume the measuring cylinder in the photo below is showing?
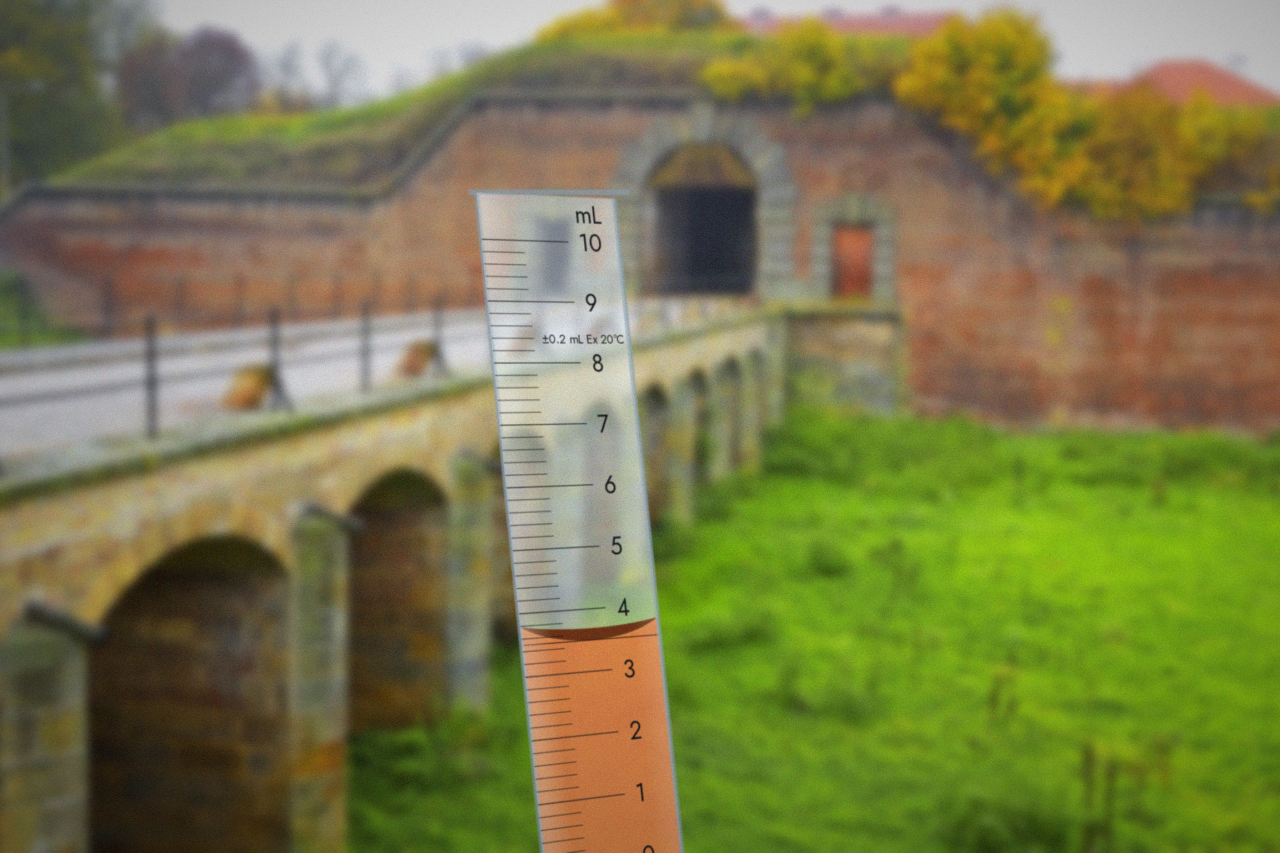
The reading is 3.5 mL
